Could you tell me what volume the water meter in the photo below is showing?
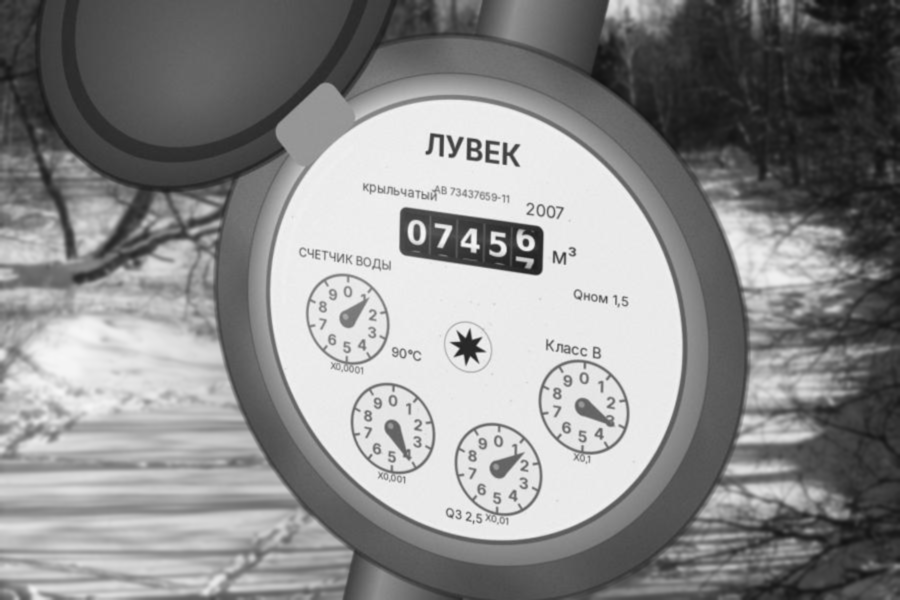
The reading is 7456.3141 m³
